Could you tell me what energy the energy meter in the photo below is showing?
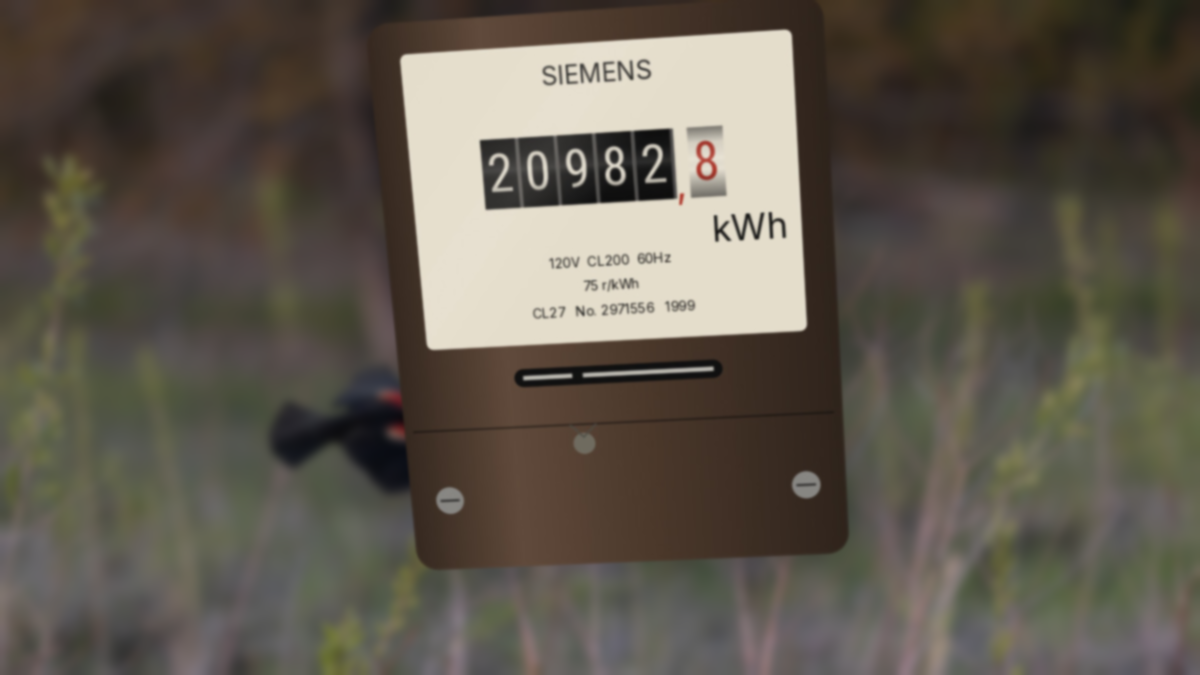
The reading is 20982.8 kWh
